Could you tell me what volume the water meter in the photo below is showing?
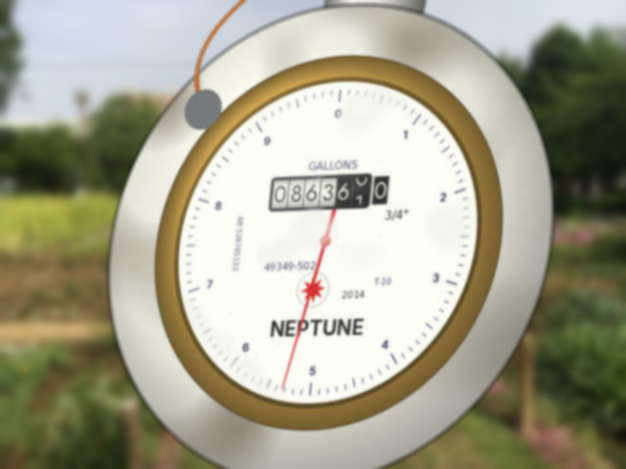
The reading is 863605.3 gal
